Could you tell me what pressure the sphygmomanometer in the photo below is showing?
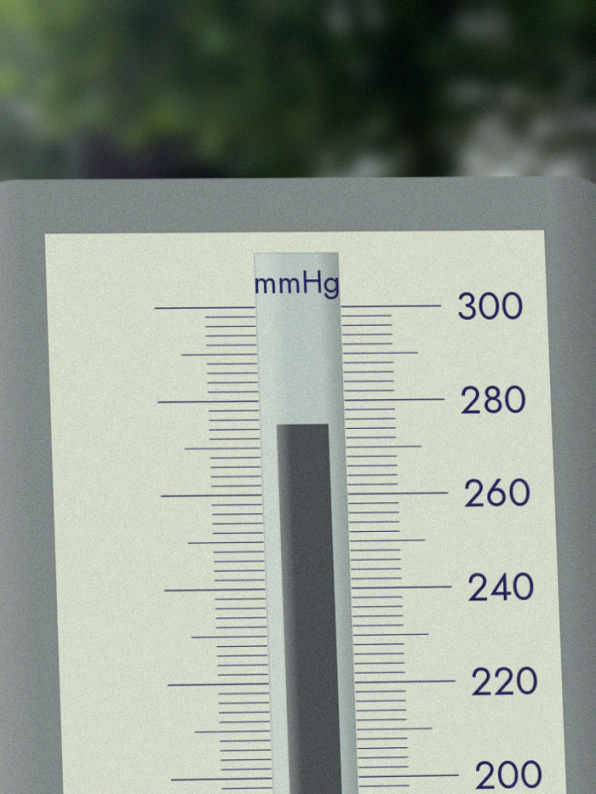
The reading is 275 mmHg
